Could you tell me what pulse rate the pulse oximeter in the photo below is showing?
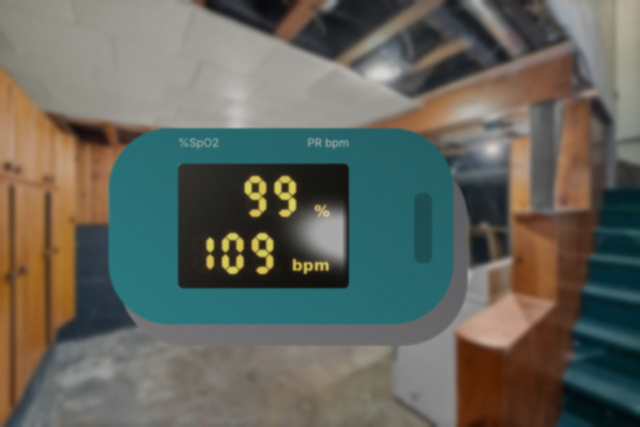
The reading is 109 bpm
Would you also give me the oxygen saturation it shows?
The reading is 99 %
